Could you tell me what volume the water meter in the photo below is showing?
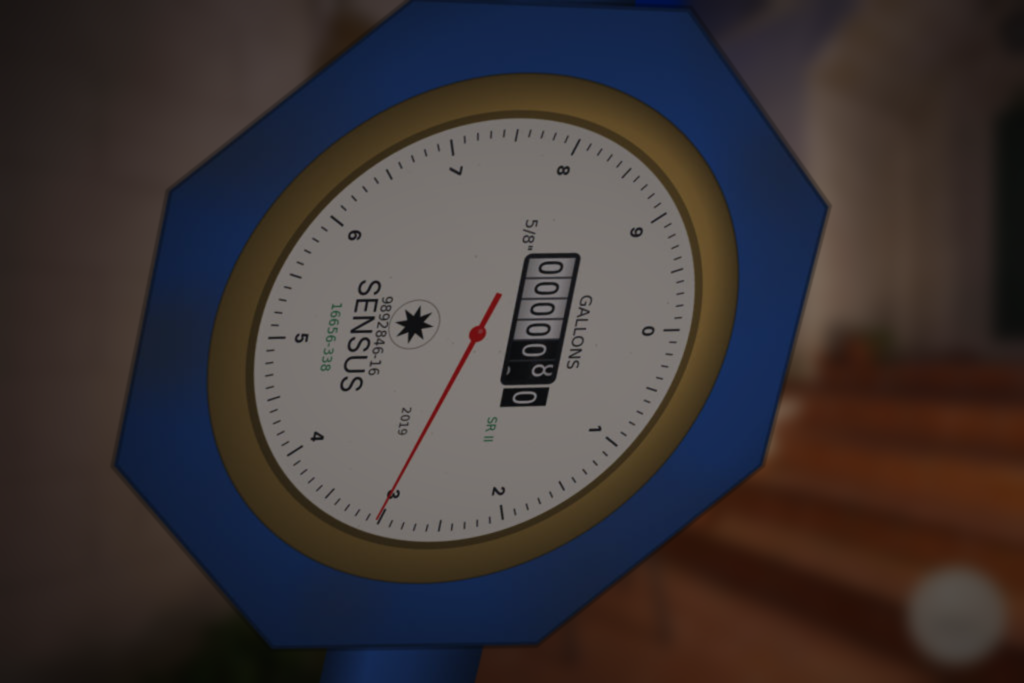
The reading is 83.0 gal
